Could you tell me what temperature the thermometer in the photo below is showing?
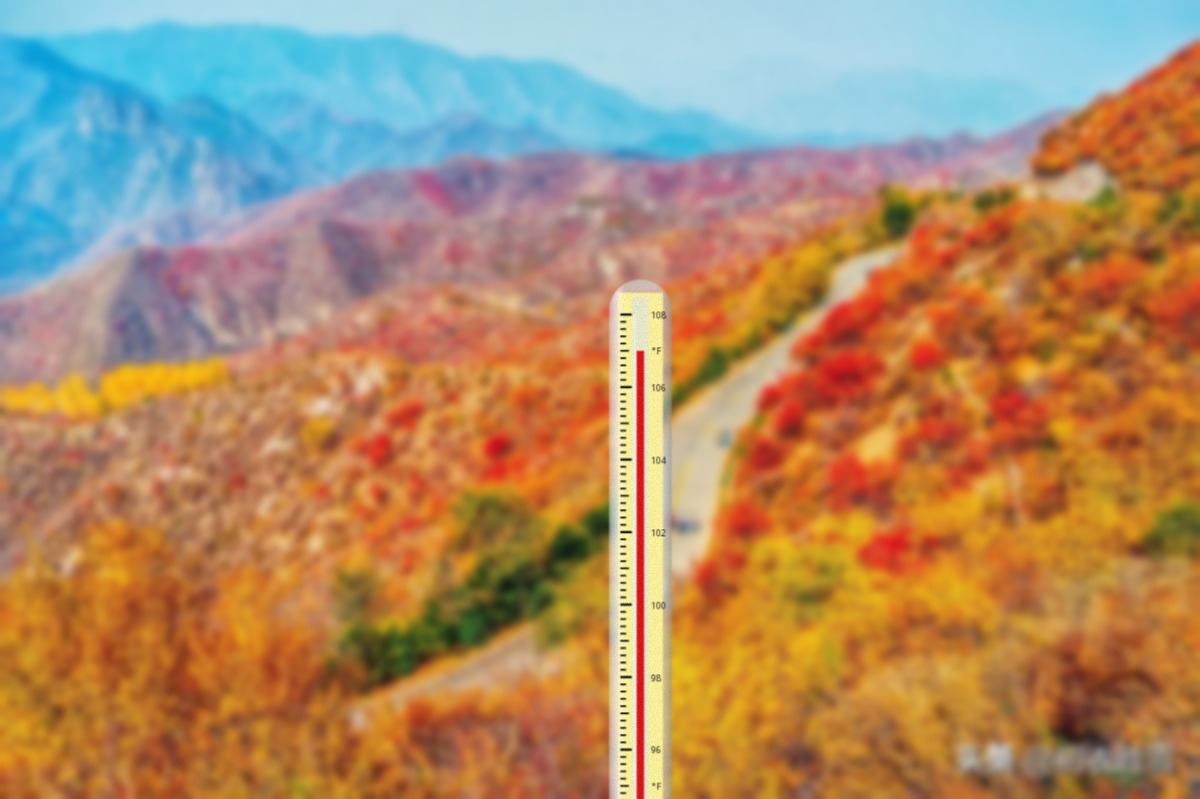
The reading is 107 °F
